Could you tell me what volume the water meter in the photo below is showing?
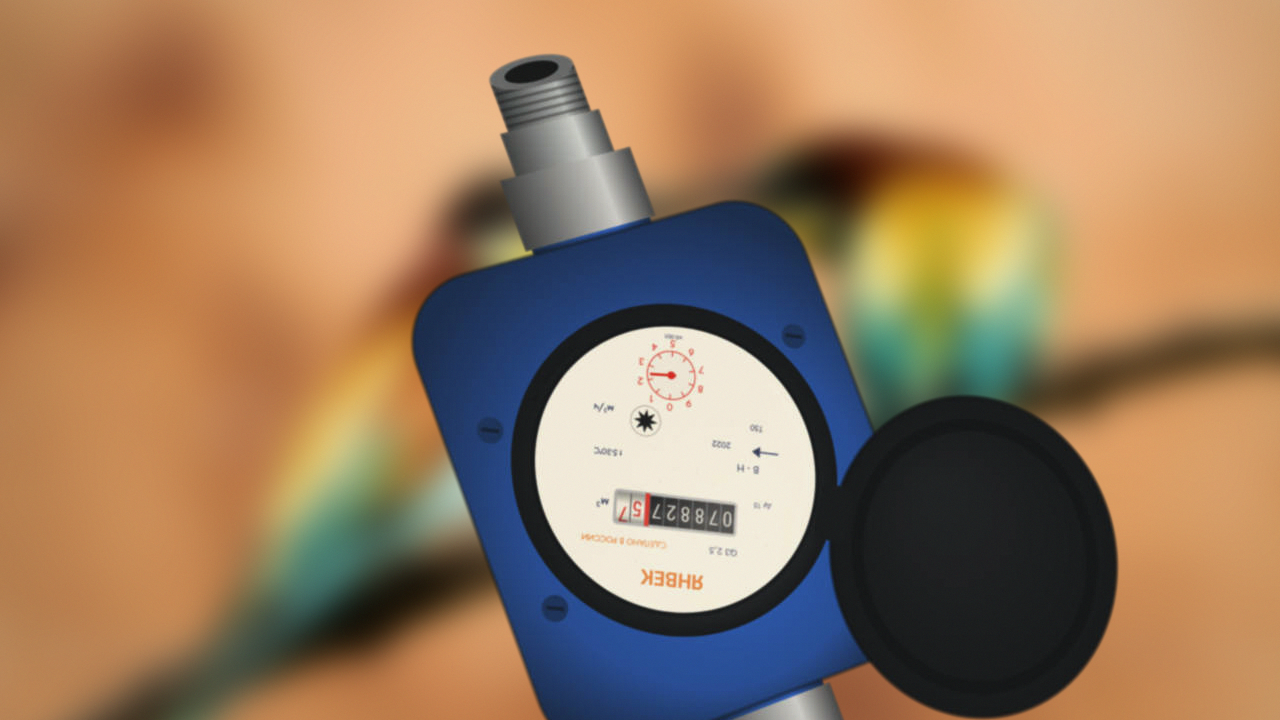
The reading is 78827.572 m³
